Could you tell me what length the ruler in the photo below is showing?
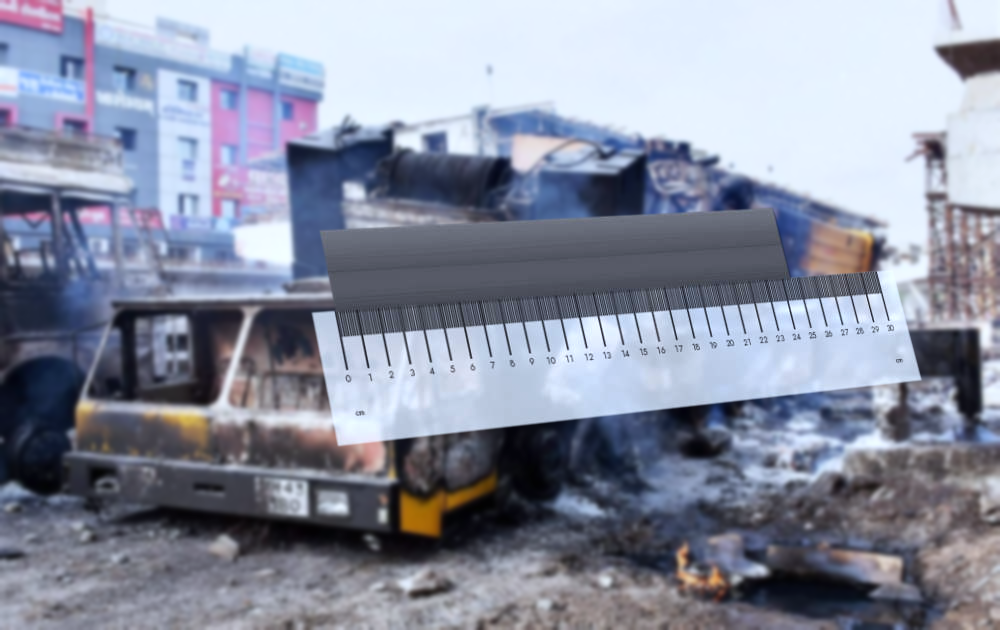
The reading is 24.5 cm
